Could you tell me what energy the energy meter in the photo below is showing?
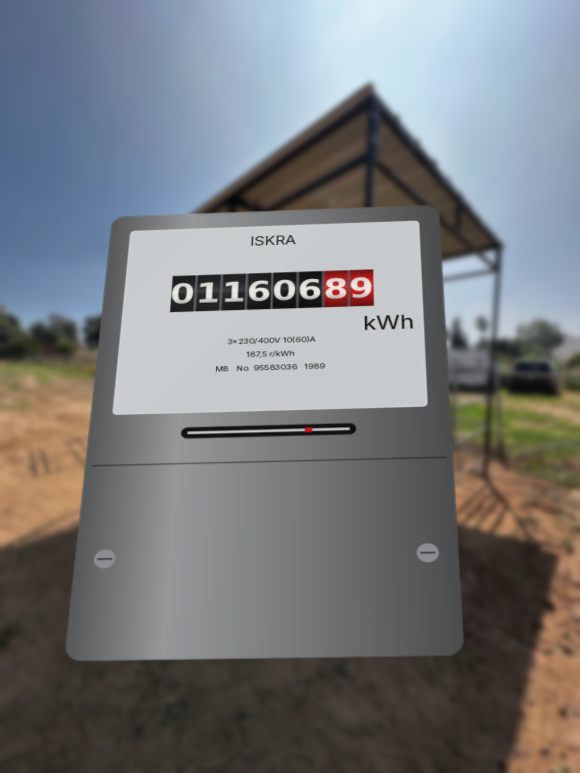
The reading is 11606.89 kWh
